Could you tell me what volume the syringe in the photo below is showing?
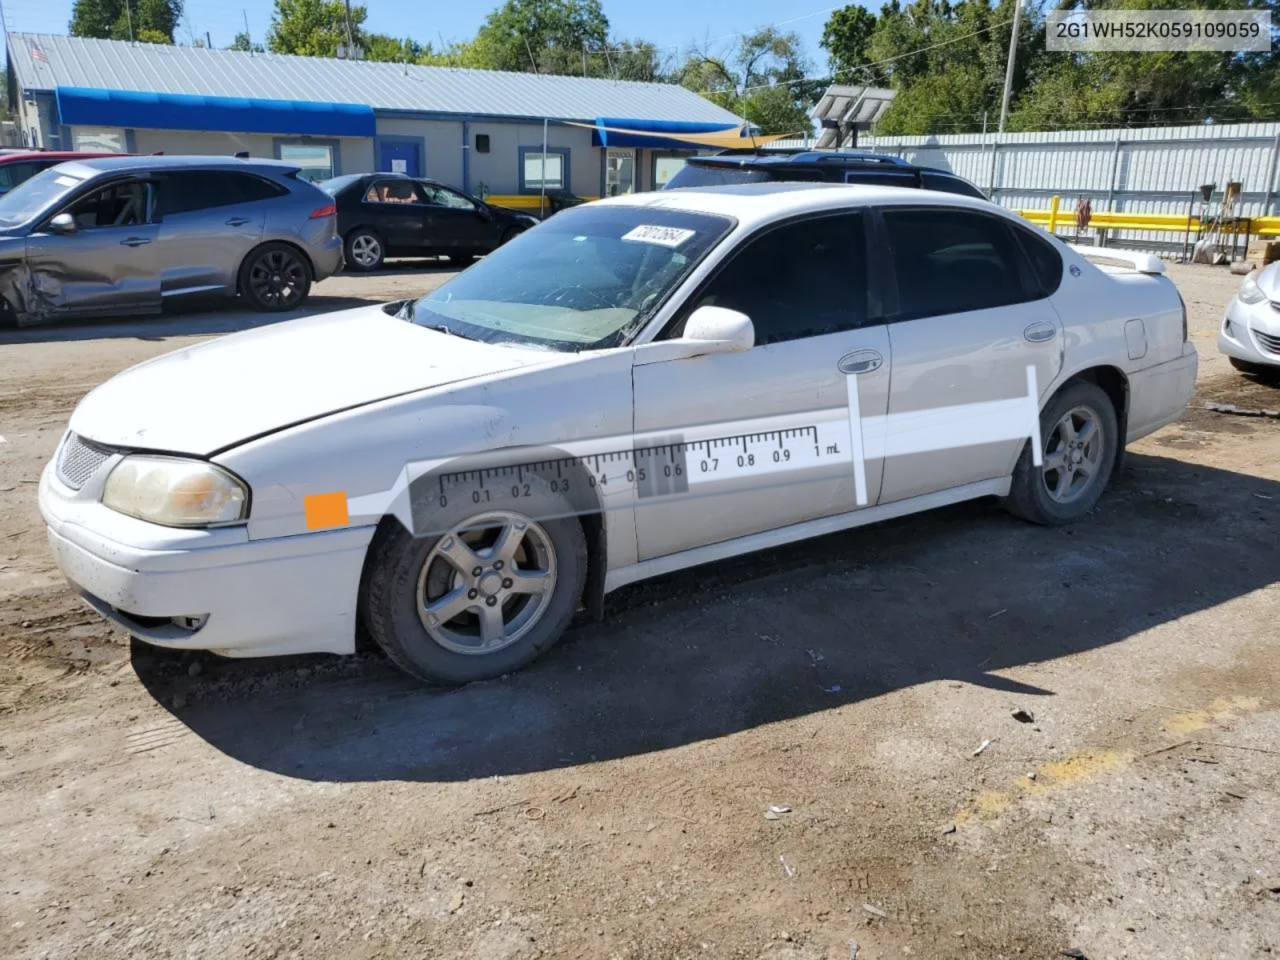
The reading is 0.5 mL
